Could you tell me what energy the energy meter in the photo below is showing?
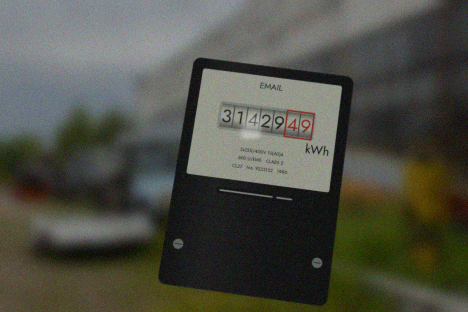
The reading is 31429.49 kWh
